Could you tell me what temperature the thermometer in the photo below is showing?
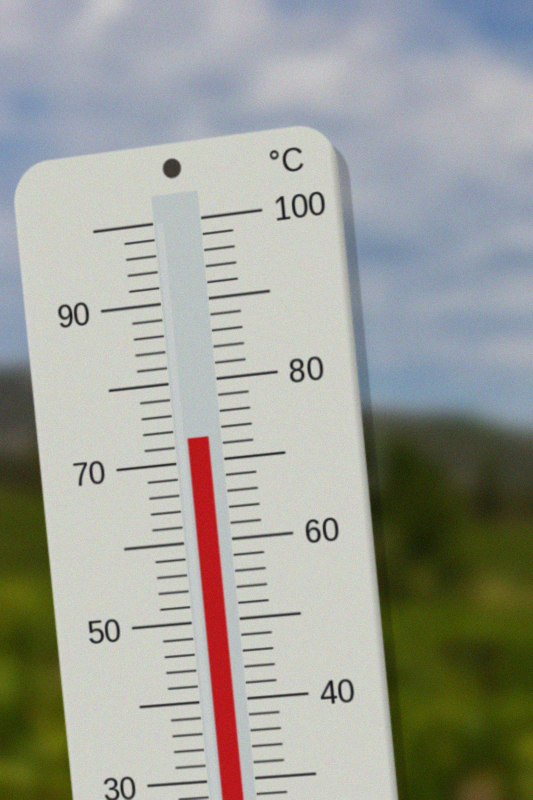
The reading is 73 °C
